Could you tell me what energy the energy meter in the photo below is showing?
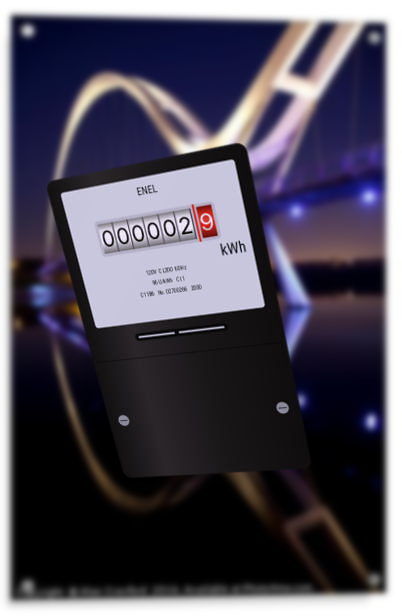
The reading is 2.9 kWh
